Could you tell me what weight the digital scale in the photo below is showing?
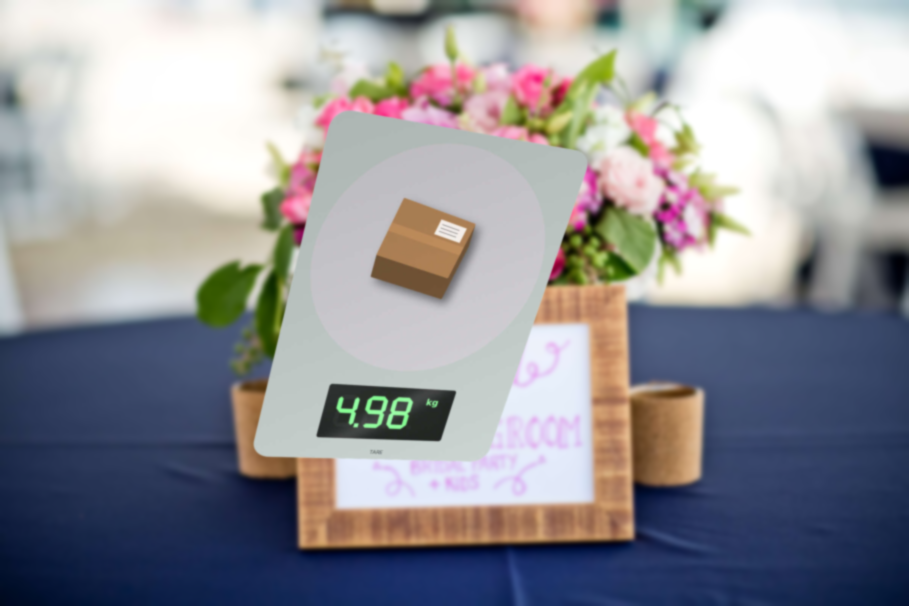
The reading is 4.98 kg
